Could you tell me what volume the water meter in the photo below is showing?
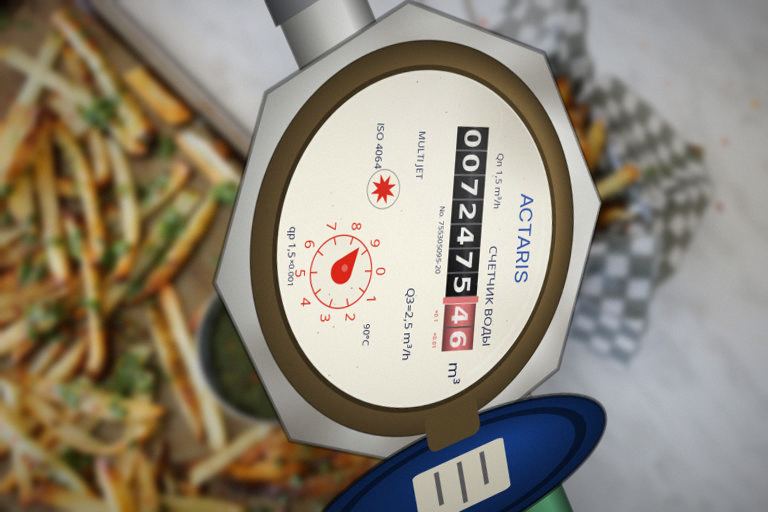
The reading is 72475.468 m³
